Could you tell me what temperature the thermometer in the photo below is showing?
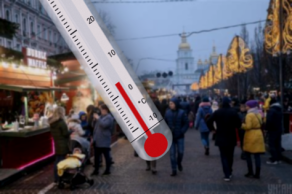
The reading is 3 °C
